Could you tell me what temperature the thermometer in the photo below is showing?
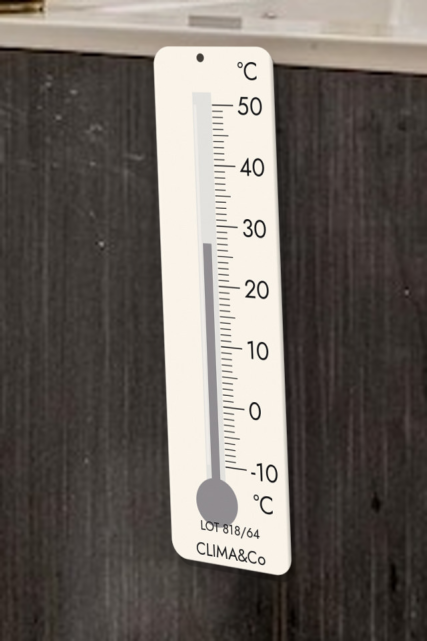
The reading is 27 °C
